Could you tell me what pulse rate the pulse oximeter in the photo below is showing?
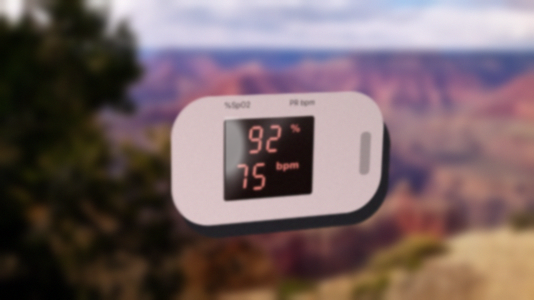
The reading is 75 bpm
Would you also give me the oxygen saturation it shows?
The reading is 92 %
